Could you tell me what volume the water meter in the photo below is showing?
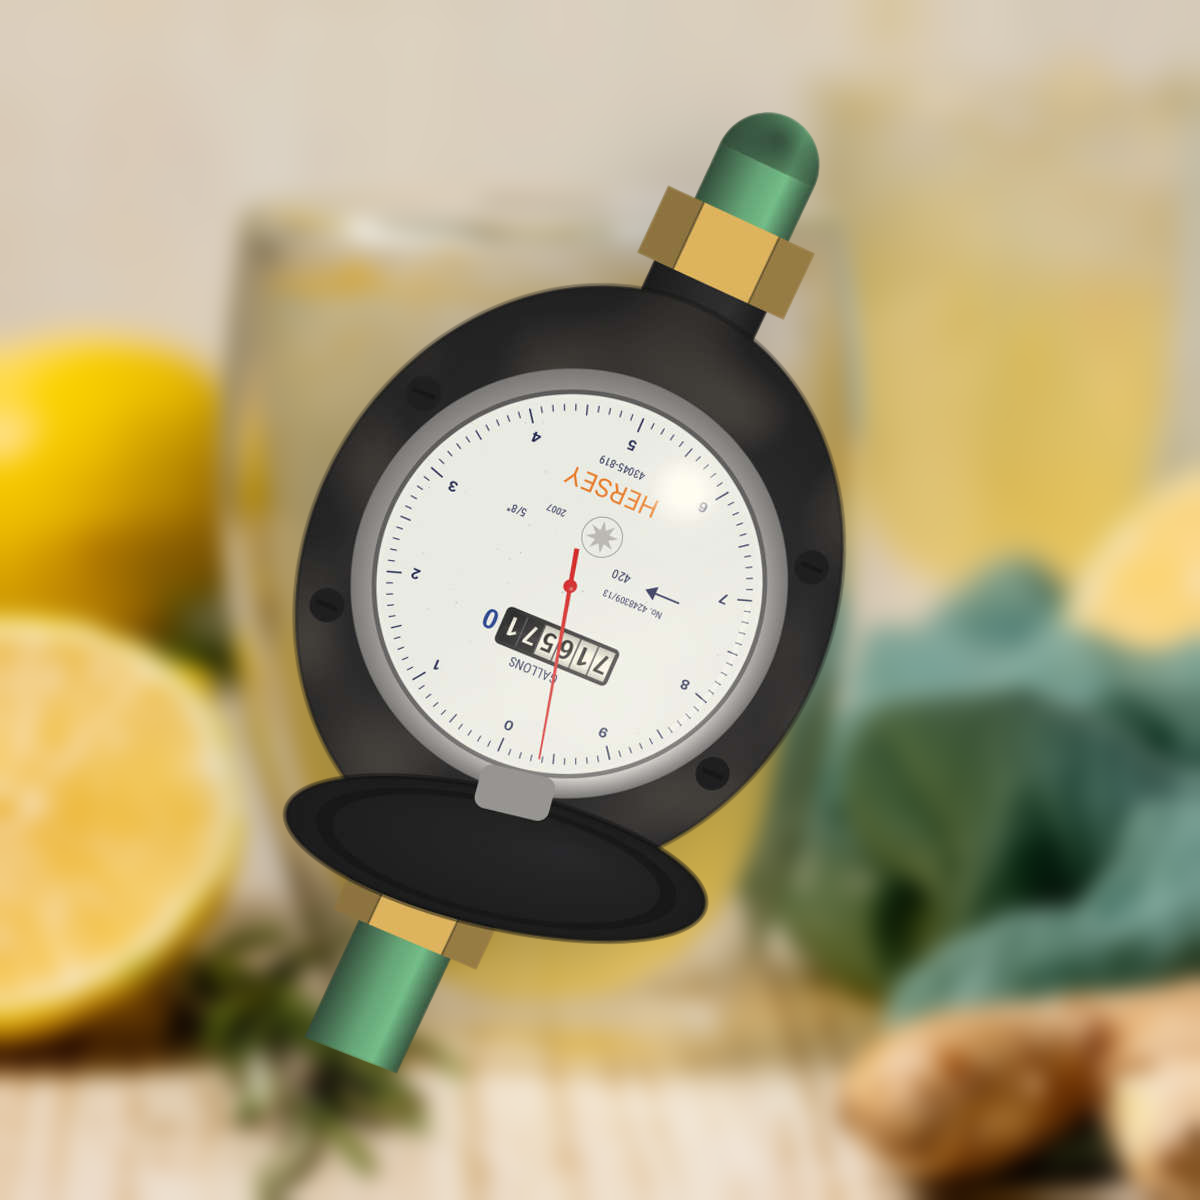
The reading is 7165709.6 gal
